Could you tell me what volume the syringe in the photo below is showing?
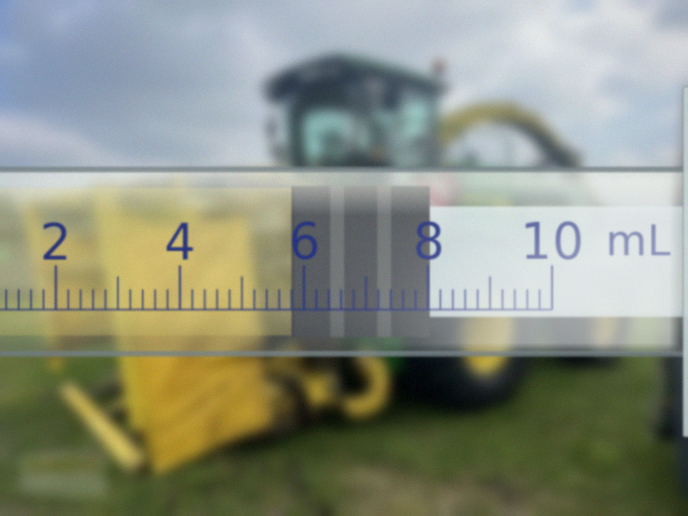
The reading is 5.8 mL
